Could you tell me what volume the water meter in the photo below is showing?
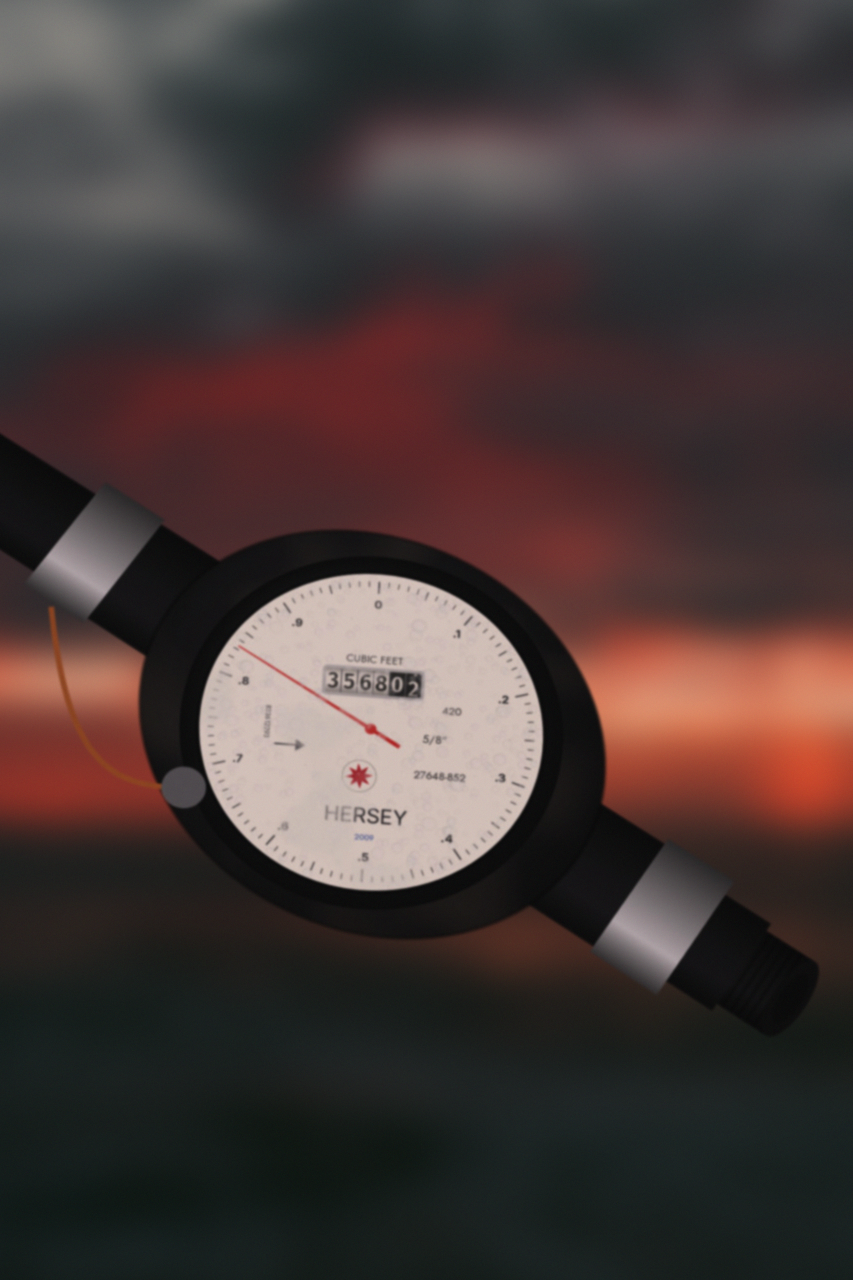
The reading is 356801.83 ft³
